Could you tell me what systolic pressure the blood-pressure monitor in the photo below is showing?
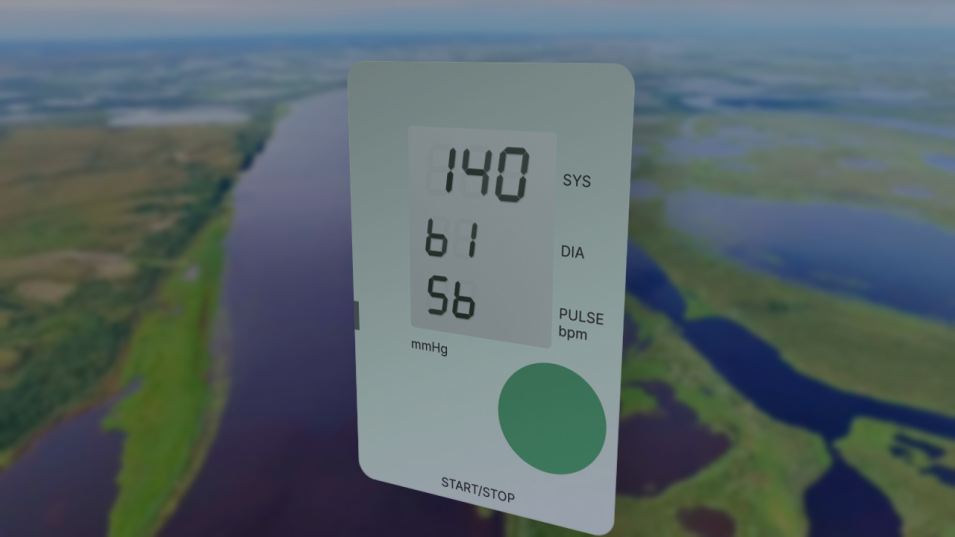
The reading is 140 mmHg
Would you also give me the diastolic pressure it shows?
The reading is 61 mmHg
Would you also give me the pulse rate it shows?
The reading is 56 bpm
